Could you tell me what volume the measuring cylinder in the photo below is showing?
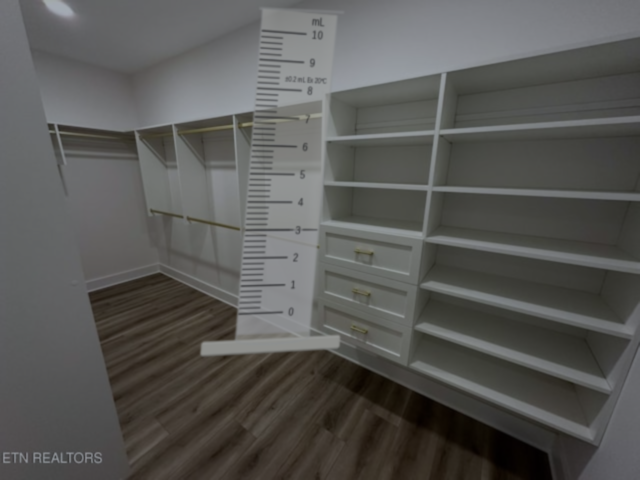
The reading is 3 mL
